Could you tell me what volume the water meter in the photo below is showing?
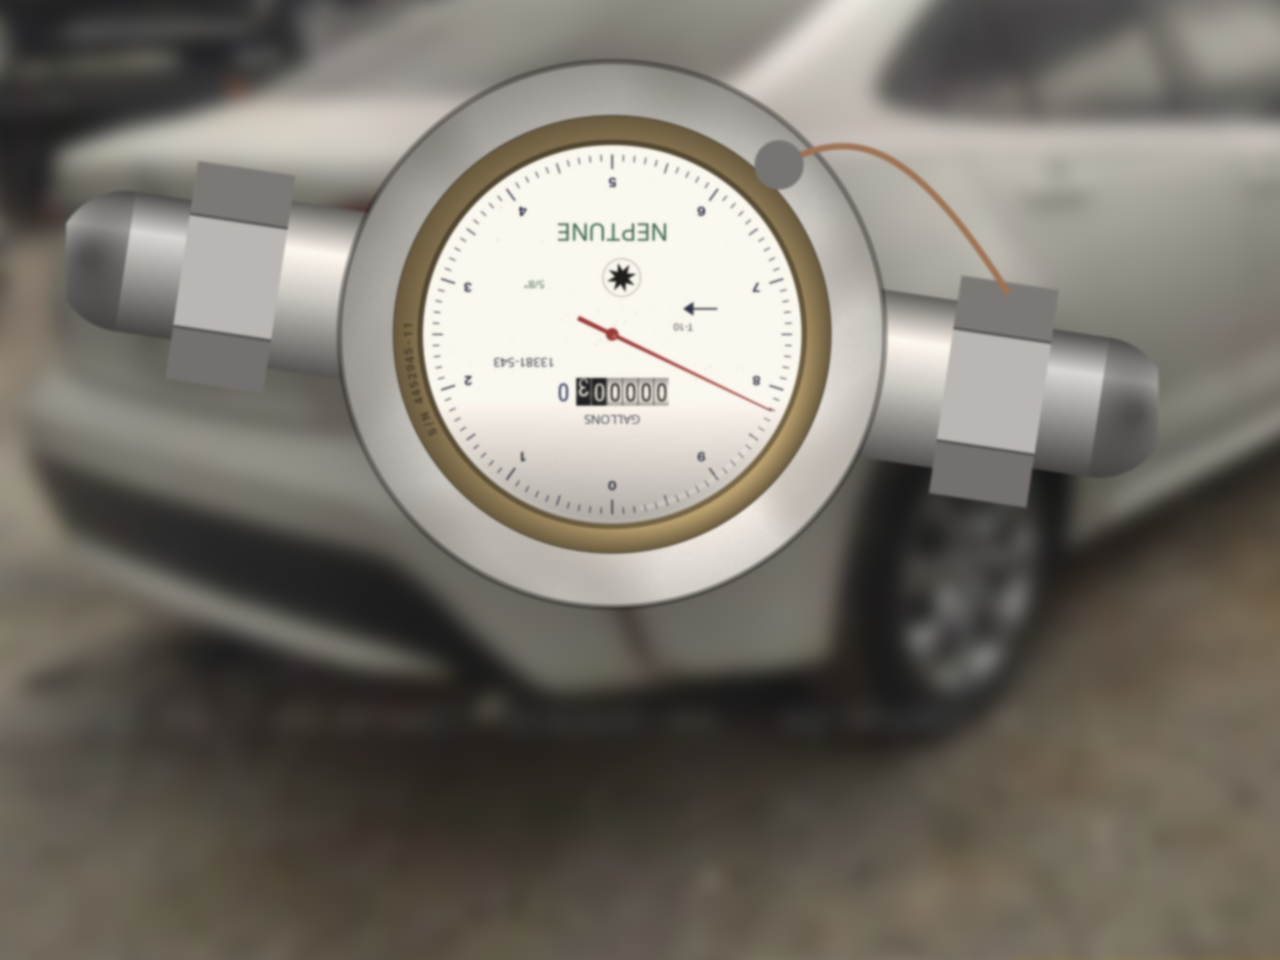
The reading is 28.2 gal
